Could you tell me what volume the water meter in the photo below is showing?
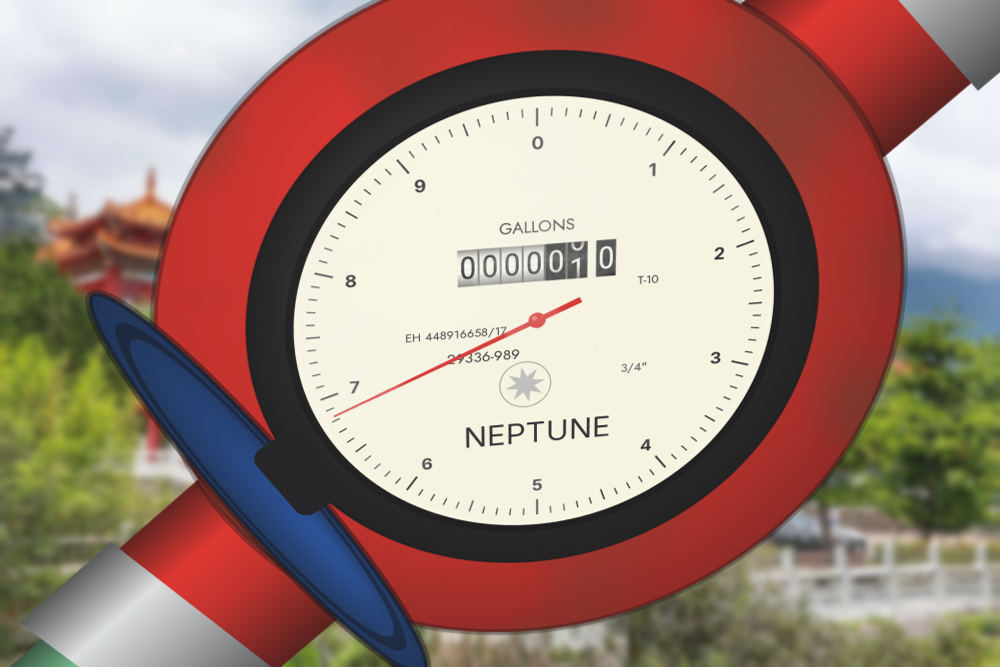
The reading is 6.8 gal
